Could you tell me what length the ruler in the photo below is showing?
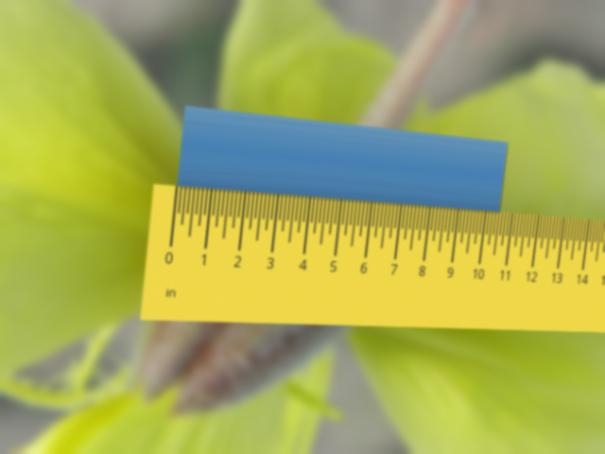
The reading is 10.5 in
